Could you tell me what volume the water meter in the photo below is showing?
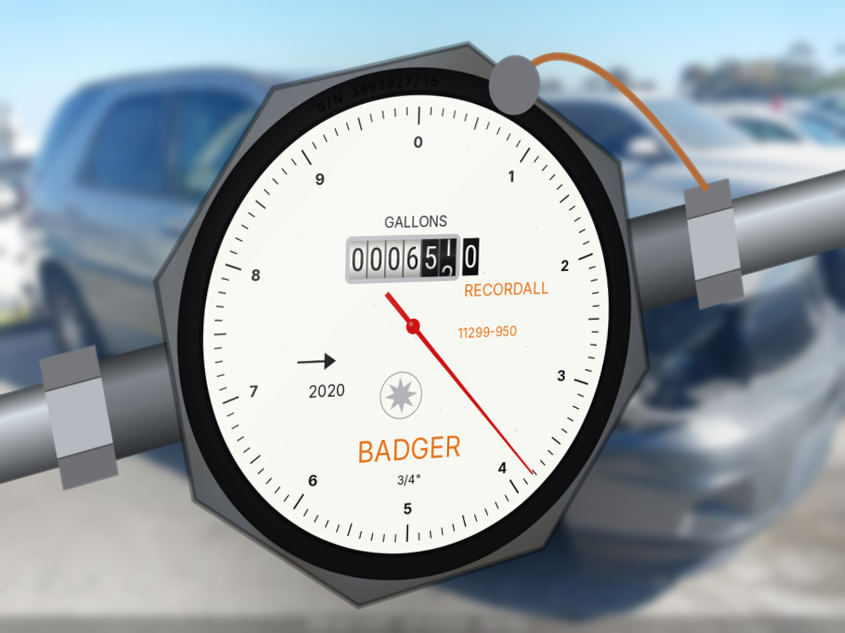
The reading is 6513.8 gal
